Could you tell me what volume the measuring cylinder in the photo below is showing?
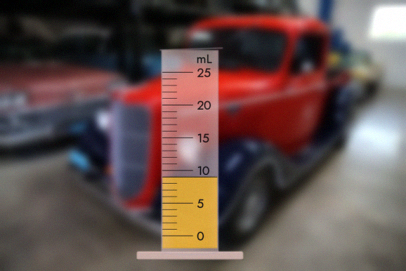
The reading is 9 mL
